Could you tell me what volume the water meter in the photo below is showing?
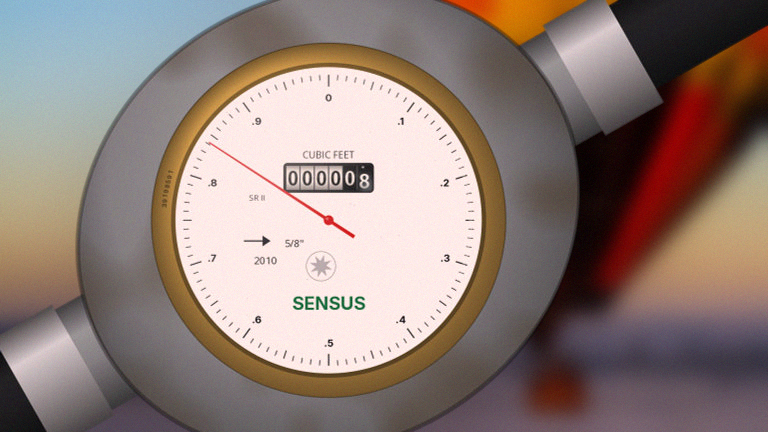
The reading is 7.84 ft³
